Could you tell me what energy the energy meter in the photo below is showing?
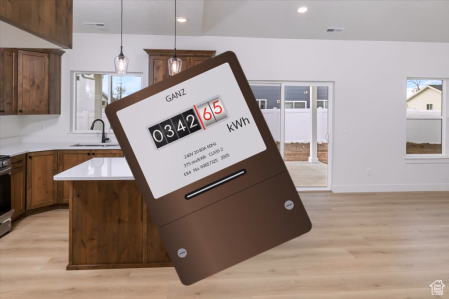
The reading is 342.65 kWh
